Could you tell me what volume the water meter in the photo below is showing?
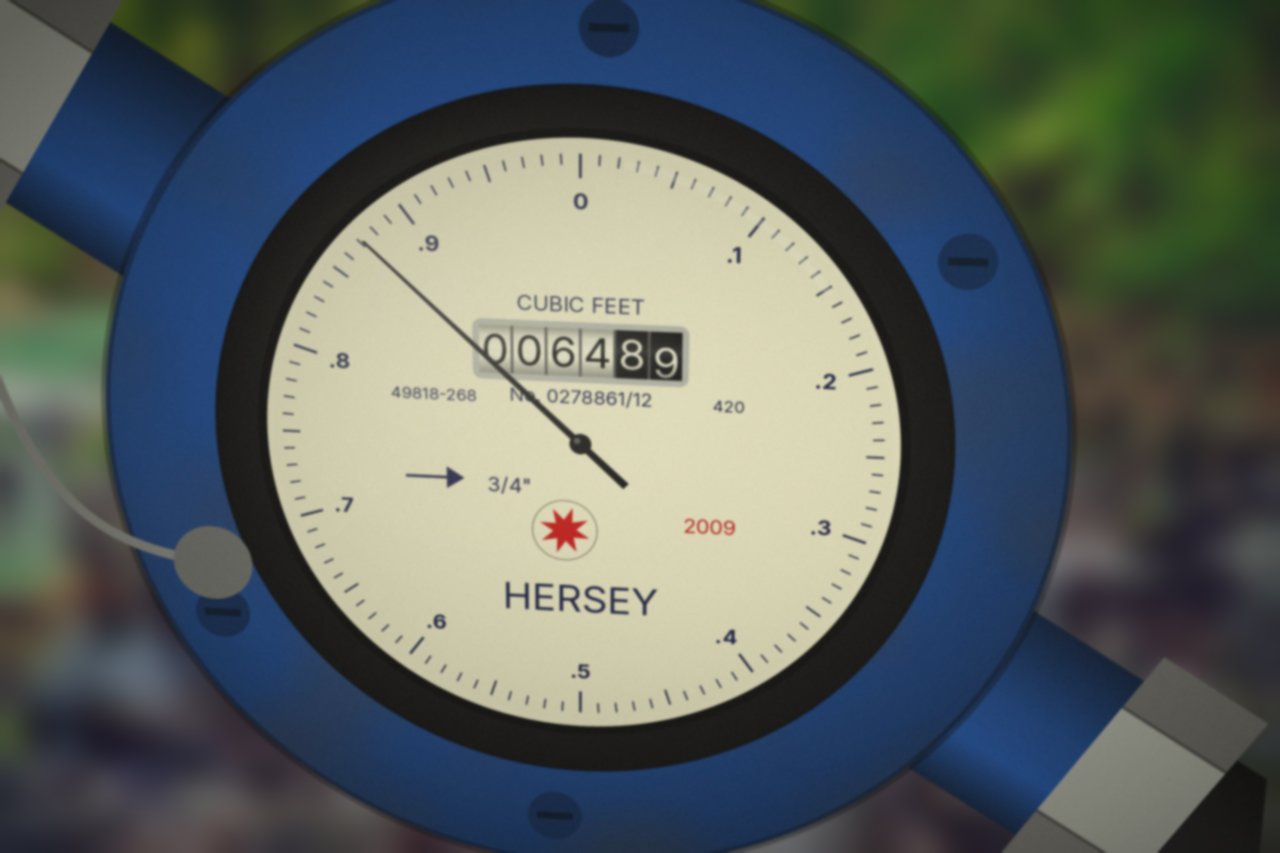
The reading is 6488.87 ft³
